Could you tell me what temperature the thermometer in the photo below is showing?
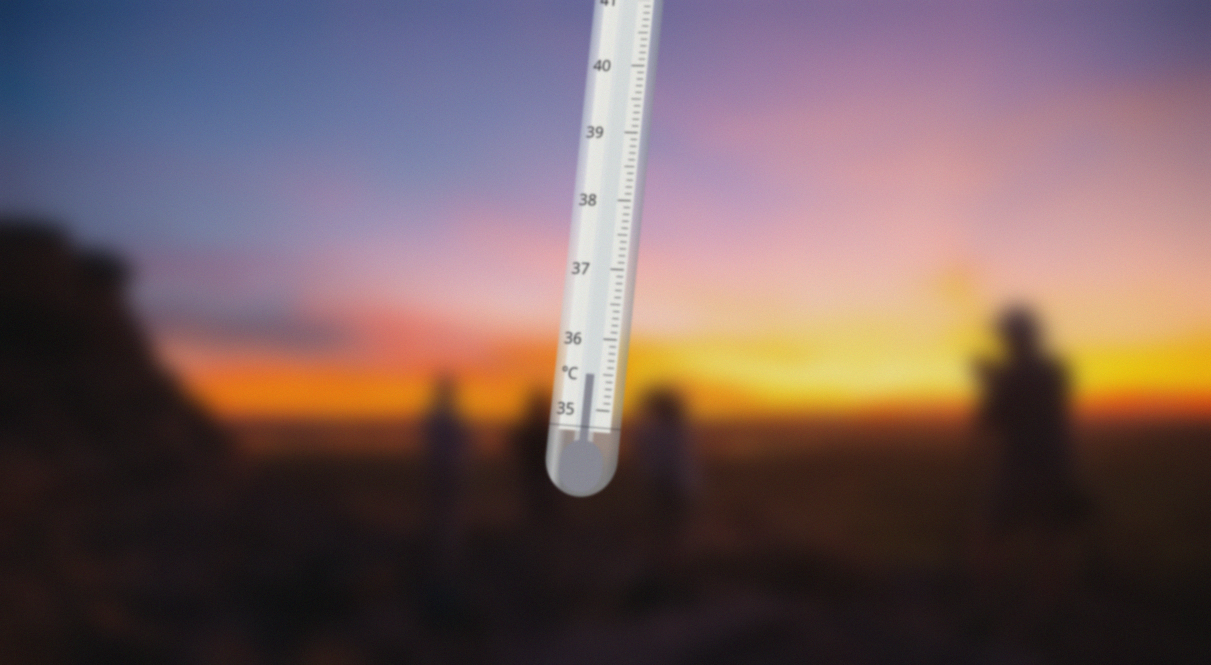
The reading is 35.5 °C
